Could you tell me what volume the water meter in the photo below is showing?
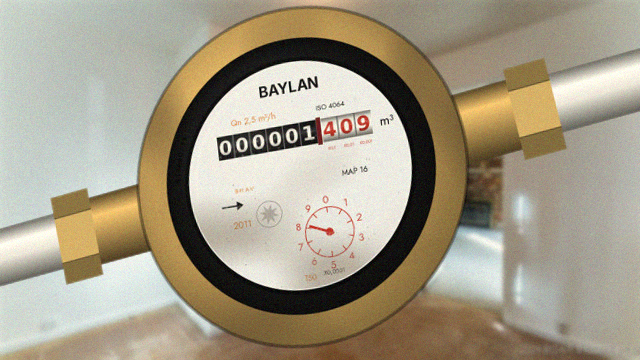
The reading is 1.4098 m³
